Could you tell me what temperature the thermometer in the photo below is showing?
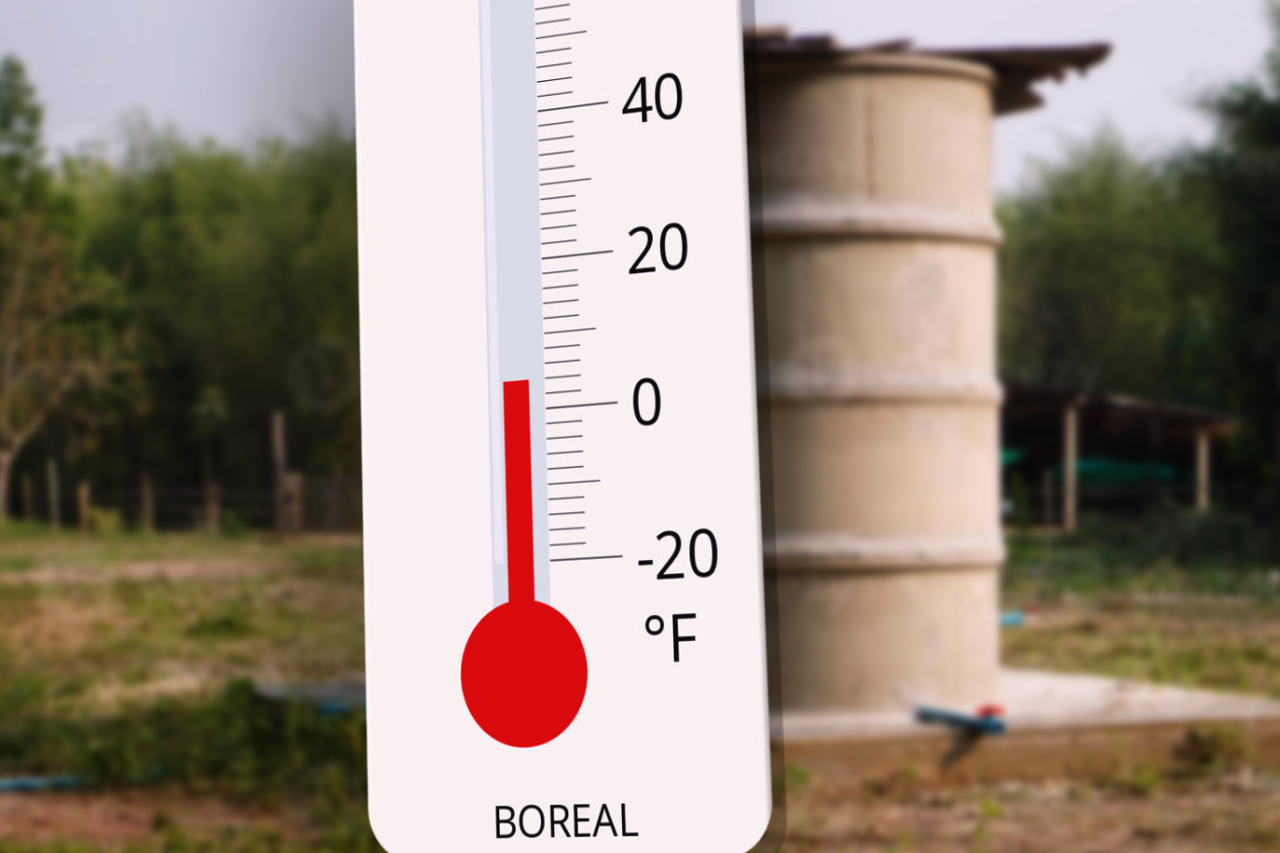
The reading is 4 °F
